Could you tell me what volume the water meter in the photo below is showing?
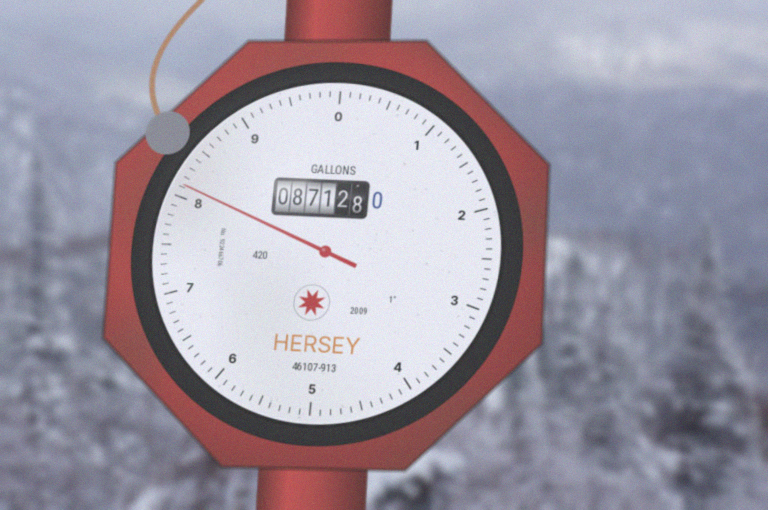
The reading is 871278.1 gal
